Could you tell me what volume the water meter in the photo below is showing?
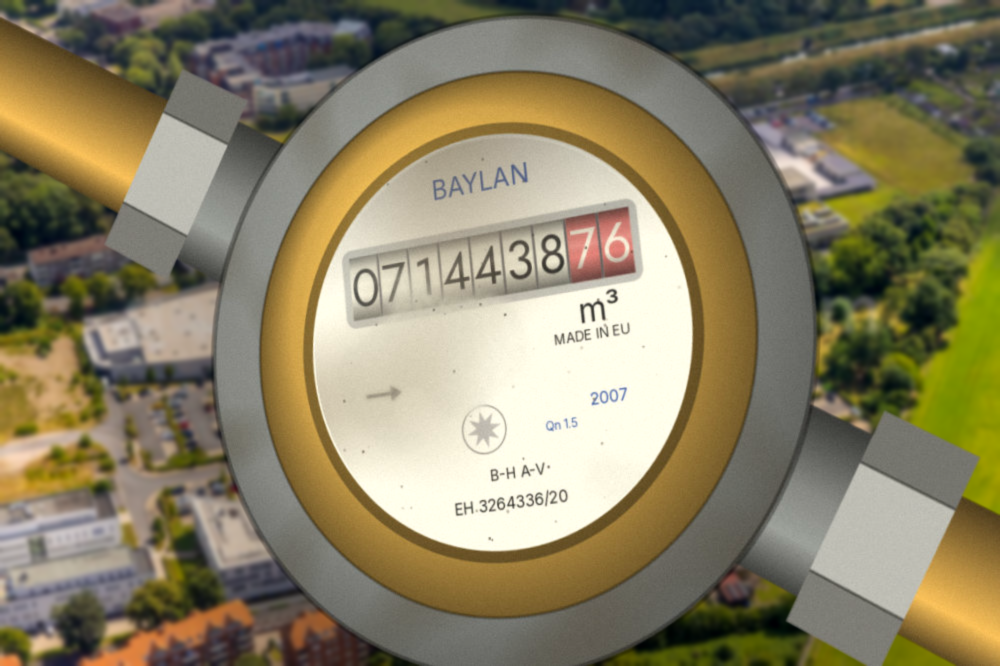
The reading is 714438.76 m³
